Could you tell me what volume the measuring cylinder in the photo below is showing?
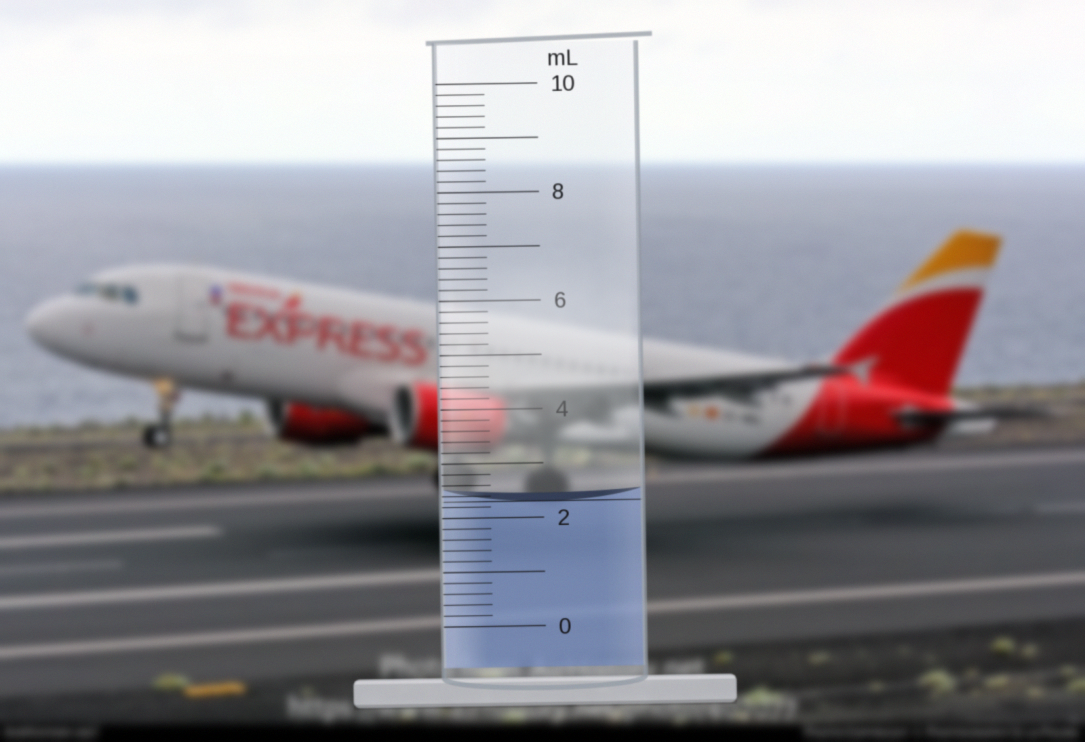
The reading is 2.3 mL
